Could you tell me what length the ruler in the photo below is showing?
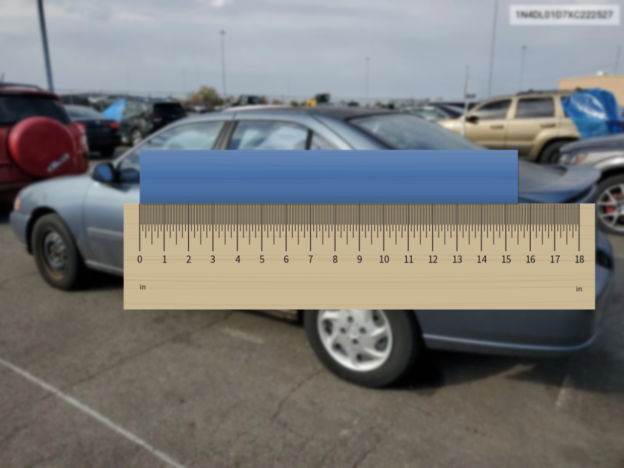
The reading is 15.5 in
